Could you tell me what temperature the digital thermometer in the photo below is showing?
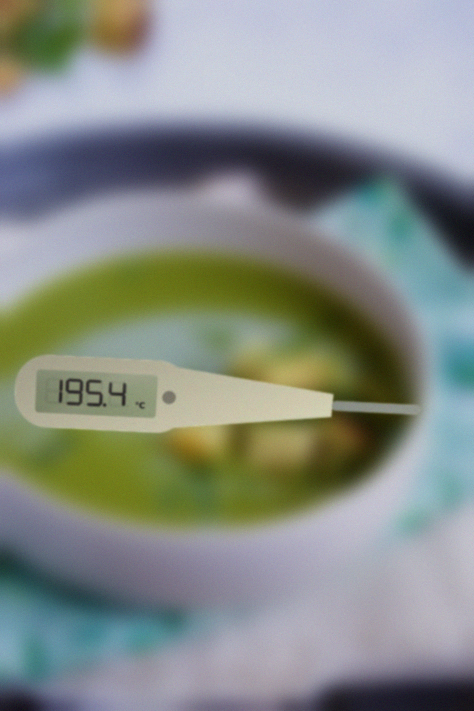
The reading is 195.4 °C
